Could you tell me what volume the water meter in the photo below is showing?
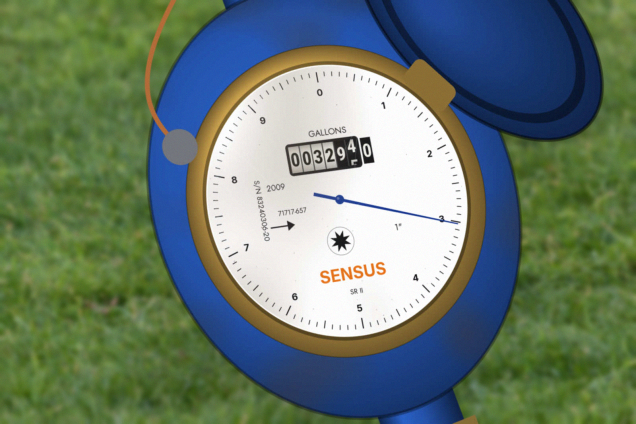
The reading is 32943.0 gal
